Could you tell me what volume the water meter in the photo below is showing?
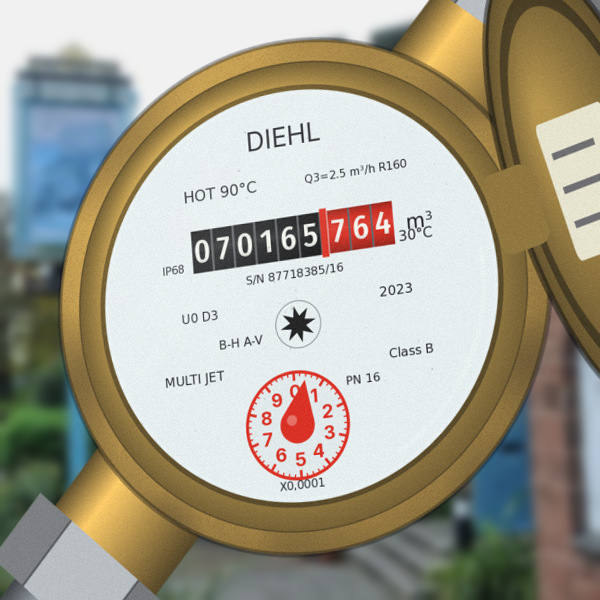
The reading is 70165.7640 m³
